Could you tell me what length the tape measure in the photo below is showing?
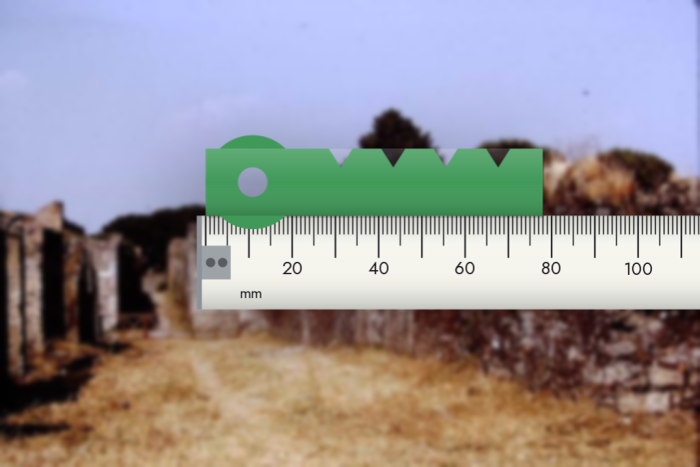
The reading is 78 mm
